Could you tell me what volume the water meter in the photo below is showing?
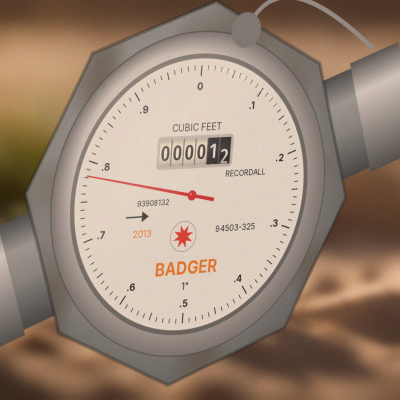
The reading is 11.78 ft³
